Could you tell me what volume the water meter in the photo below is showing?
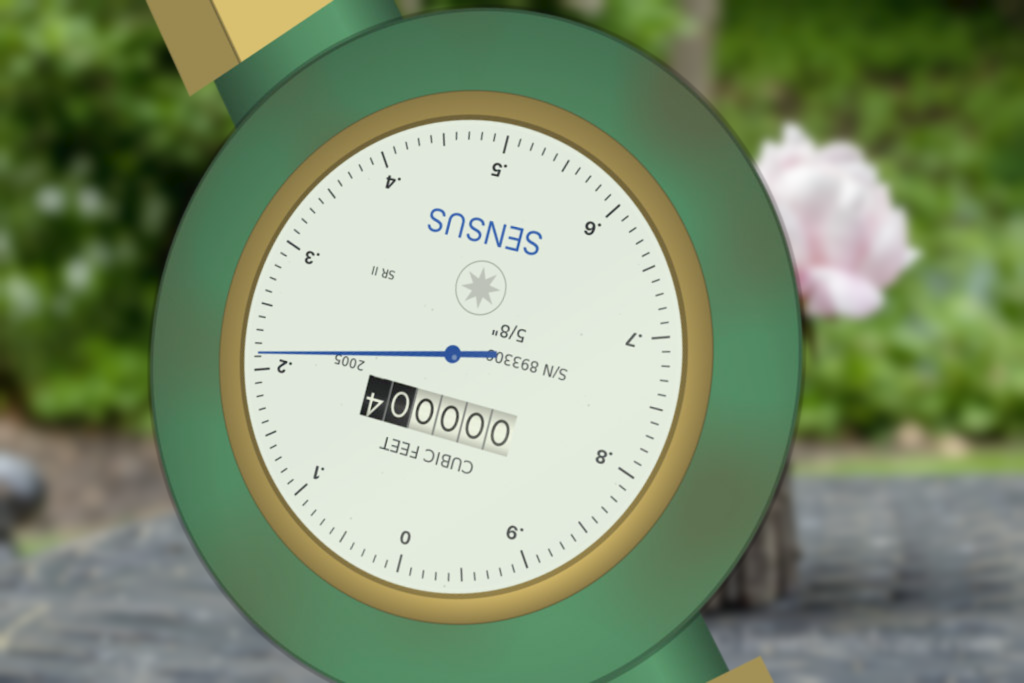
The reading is 4.21 ft³
